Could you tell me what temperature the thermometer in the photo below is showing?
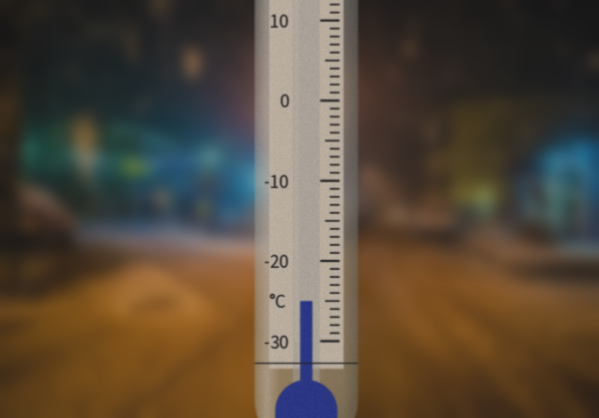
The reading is -25 °C
